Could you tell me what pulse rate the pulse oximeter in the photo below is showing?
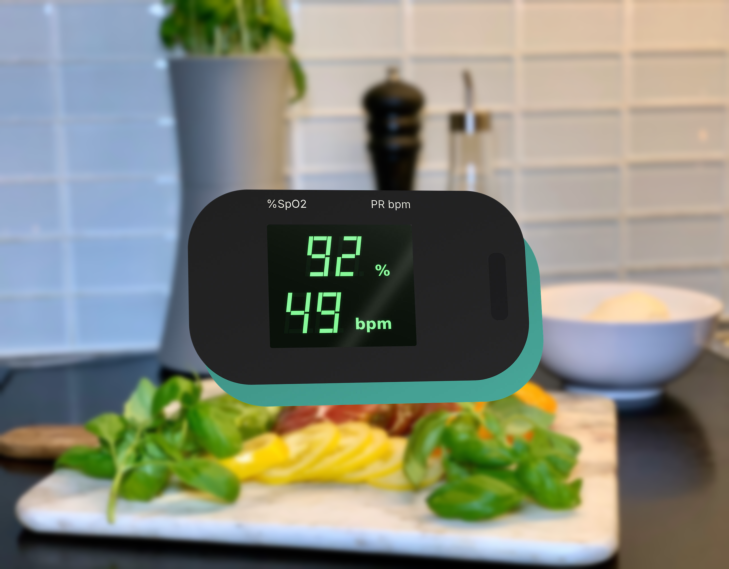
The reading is 49 bpm
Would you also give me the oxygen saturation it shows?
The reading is 92 %
